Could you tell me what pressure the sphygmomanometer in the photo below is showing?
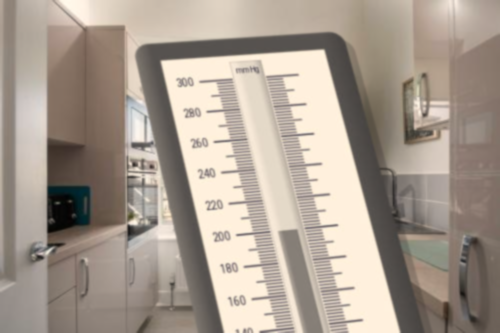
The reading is 200 mmHg
